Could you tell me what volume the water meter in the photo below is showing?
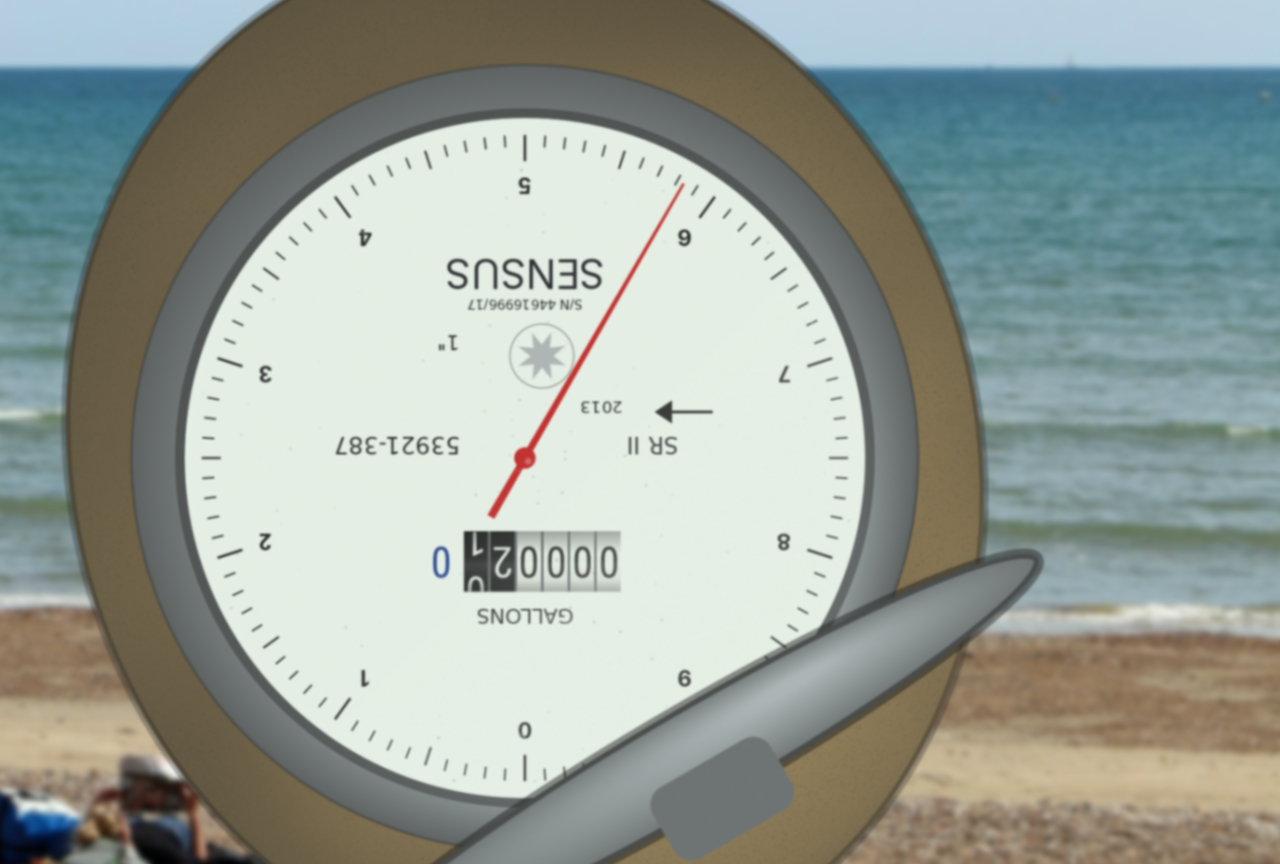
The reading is 205.8 gal
